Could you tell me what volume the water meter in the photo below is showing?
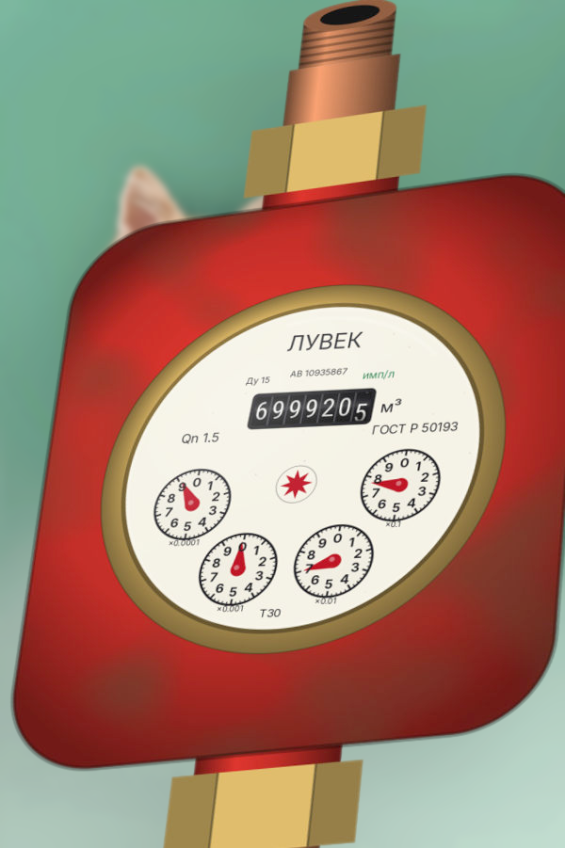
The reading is 6999204.7699 m³
